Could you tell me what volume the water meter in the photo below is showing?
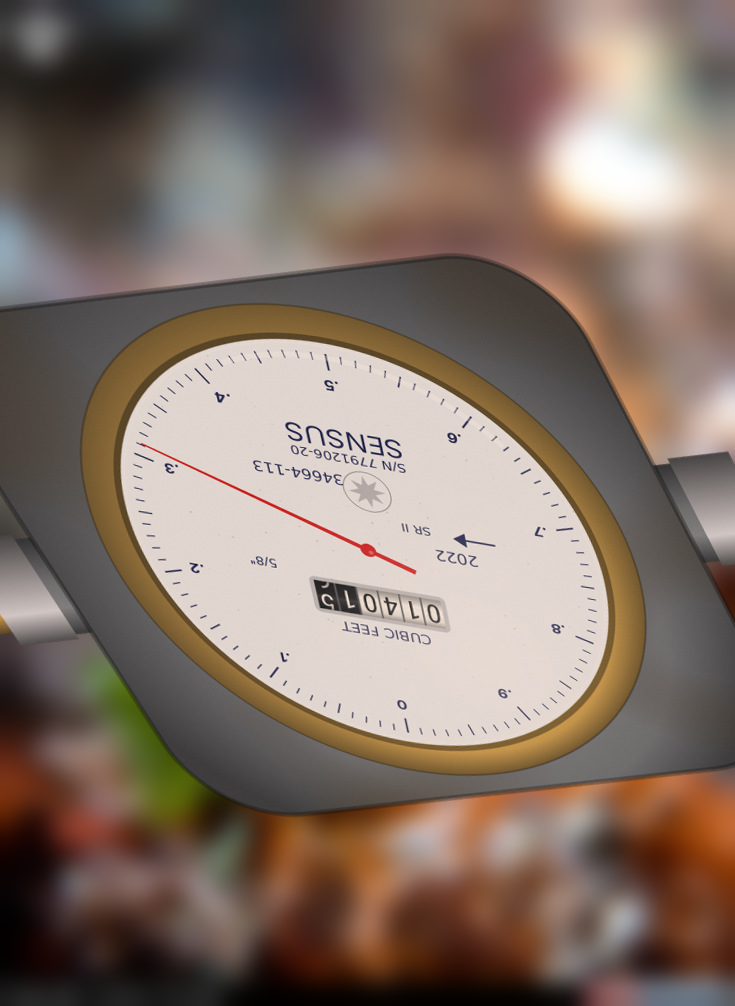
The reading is 14015.31 ft³
